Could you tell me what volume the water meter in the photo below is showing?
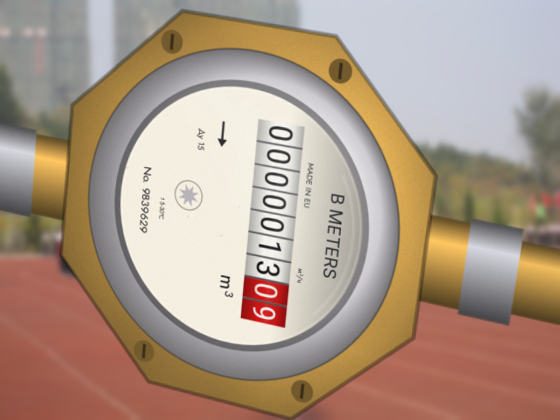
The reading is 13.09 m³
